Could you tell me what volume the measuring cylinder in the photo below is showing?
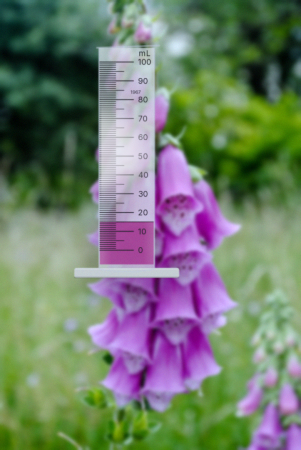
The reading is 15 mL
